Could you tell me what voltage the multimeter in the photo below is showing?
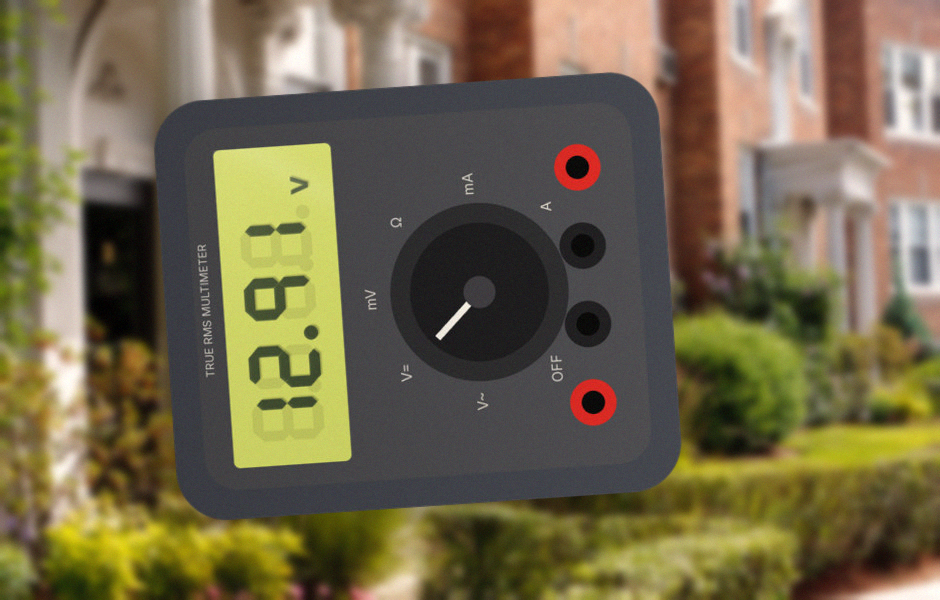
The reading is 12.91 V
